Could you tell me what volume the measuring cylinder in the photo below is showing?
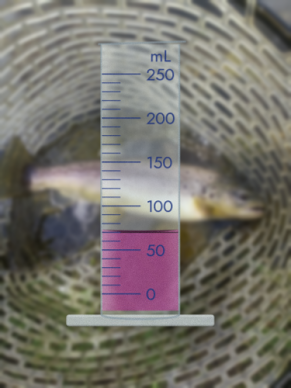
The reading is 70 mL
